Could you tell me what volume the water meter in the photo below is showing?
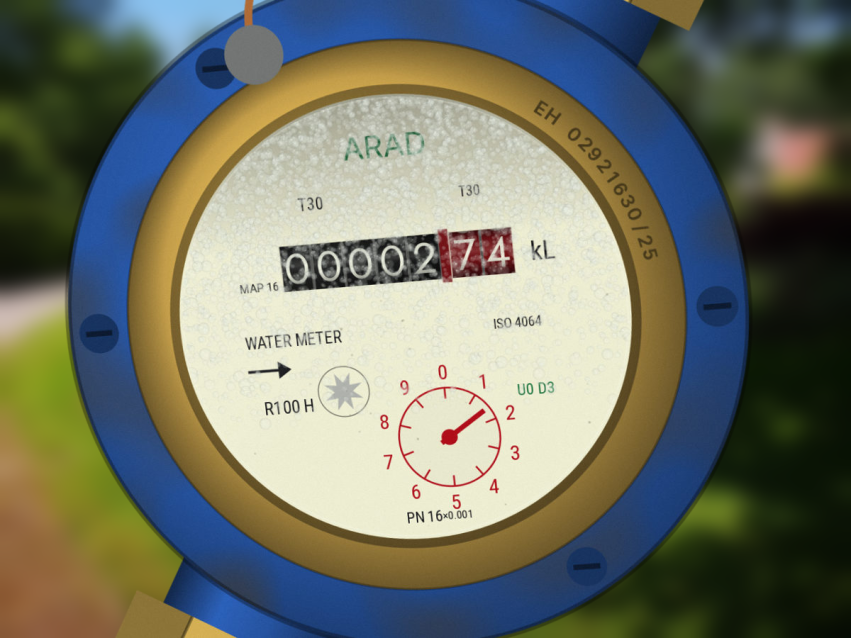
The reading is 2.741 kL
